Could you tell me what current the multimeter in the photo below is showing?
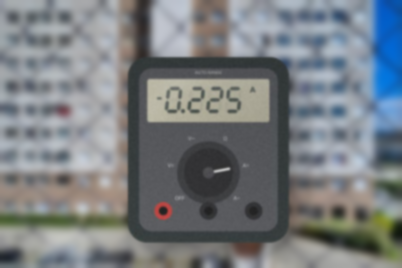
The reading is -0.225 A
